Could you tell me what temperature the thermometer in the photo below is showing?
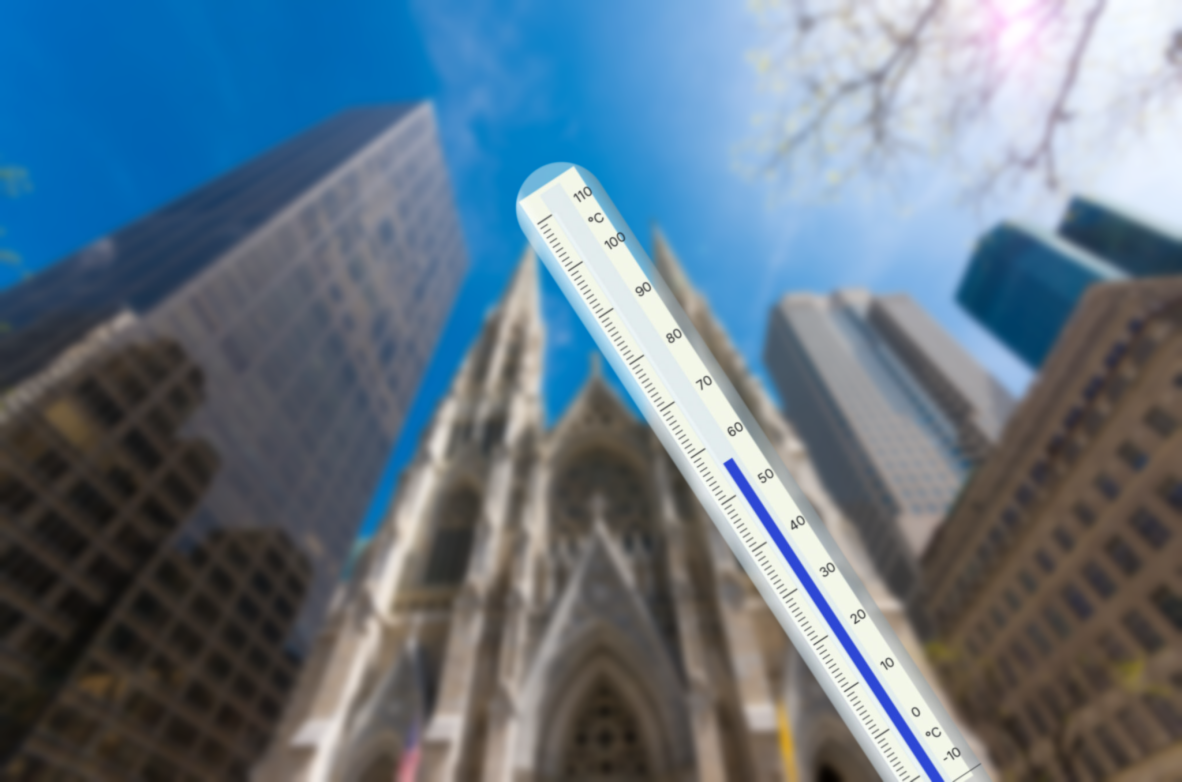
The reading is 56 °C
